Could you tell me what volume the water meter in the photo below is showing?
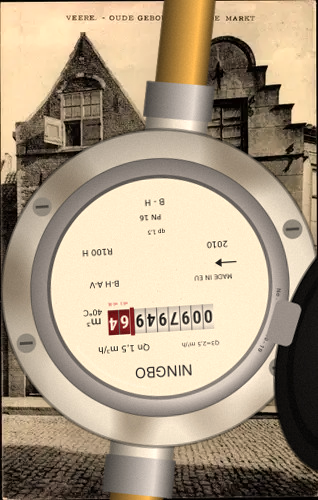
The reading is 97949.64 m³
